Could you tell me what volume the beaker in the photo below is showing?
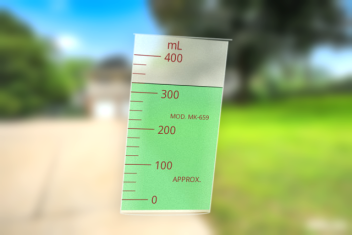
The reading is 325 mL
